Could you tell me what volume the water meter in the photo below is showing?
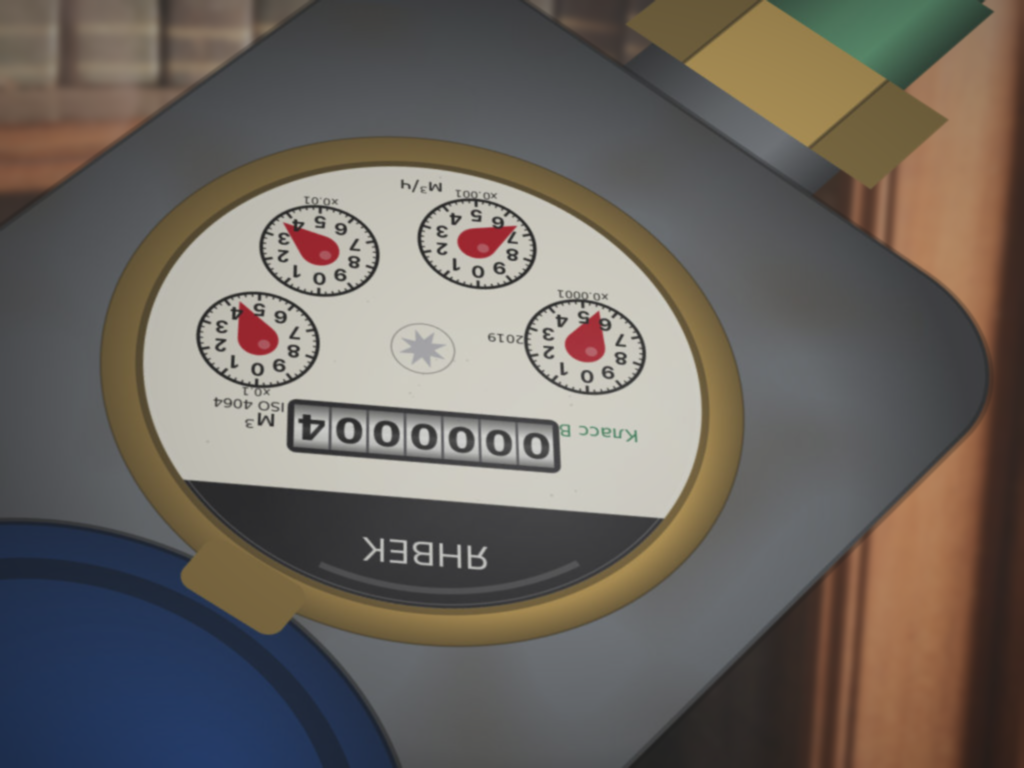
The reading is 4.4365 m³
